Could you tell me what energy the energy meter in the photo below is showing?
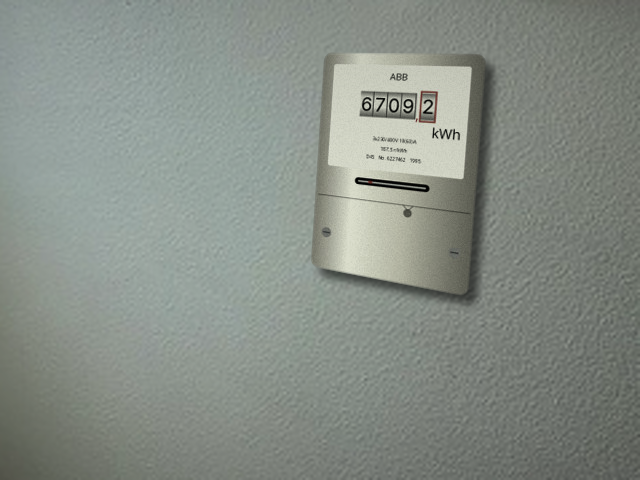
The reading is 6709.2 kWh
